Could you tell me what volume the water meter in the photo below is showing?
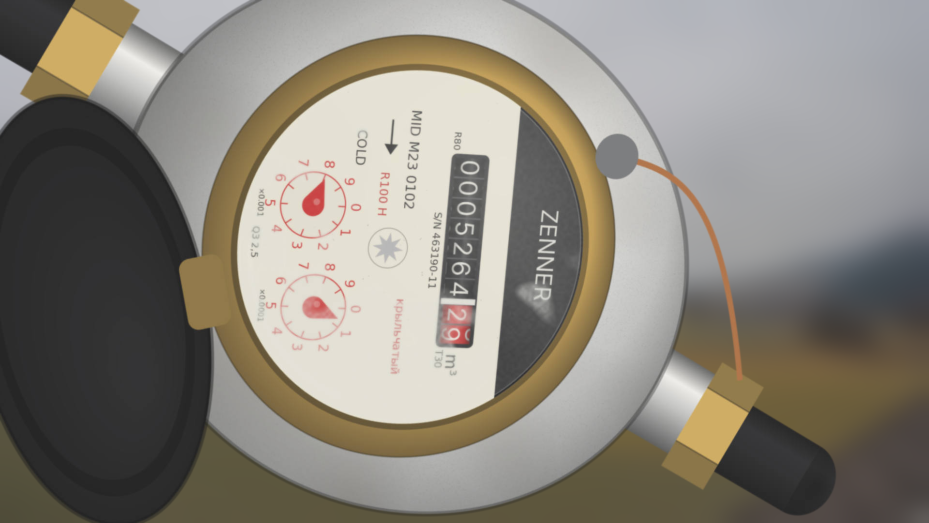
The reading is 5264.2880 m³
